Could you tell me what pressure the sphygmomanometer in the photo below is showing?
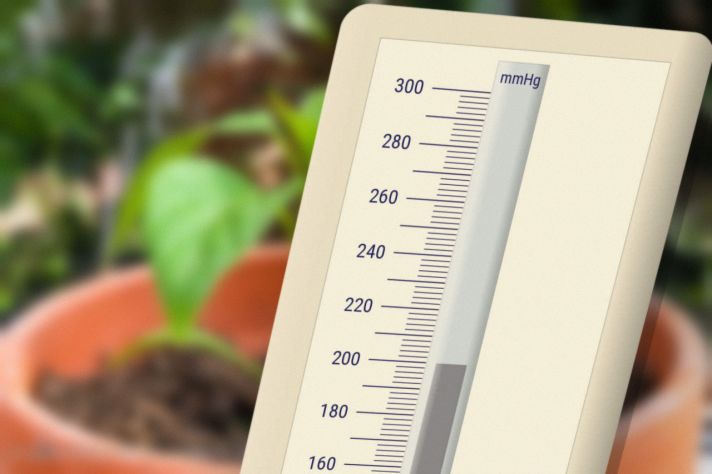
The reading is 200 mmHg
